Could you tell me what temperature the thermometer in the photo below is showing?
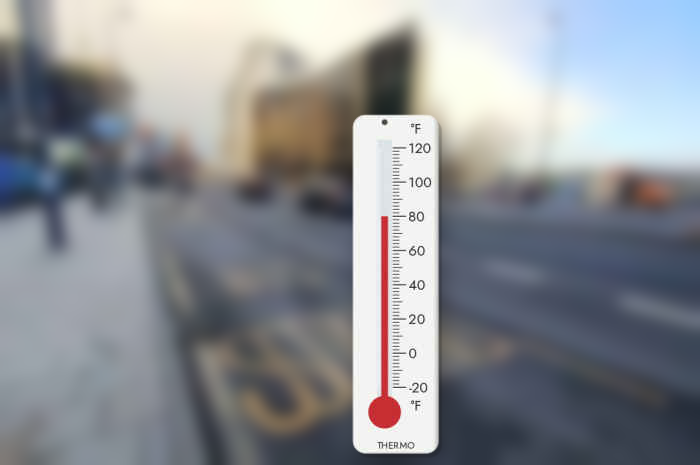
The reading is 80 °F
